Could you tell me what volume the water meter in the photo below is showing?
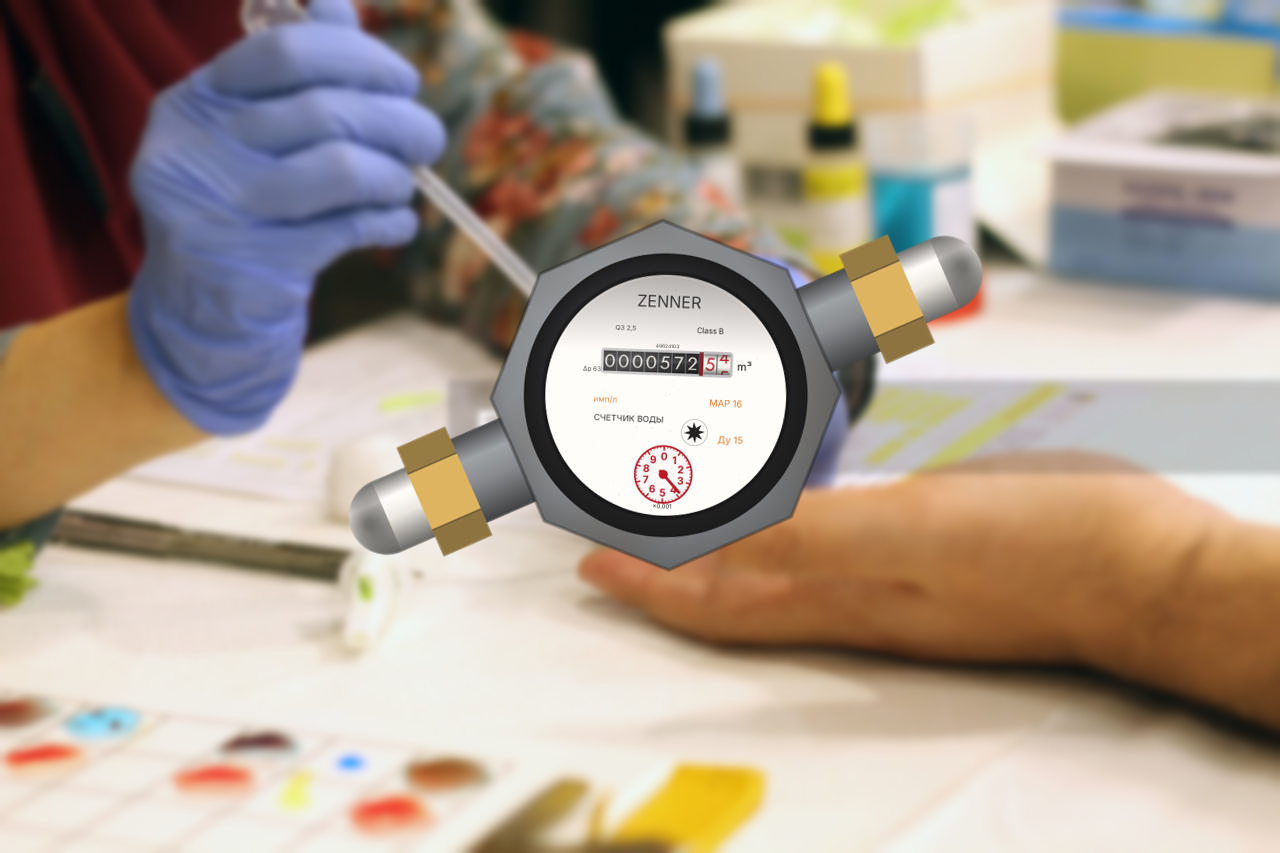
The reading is 572.543 m³
